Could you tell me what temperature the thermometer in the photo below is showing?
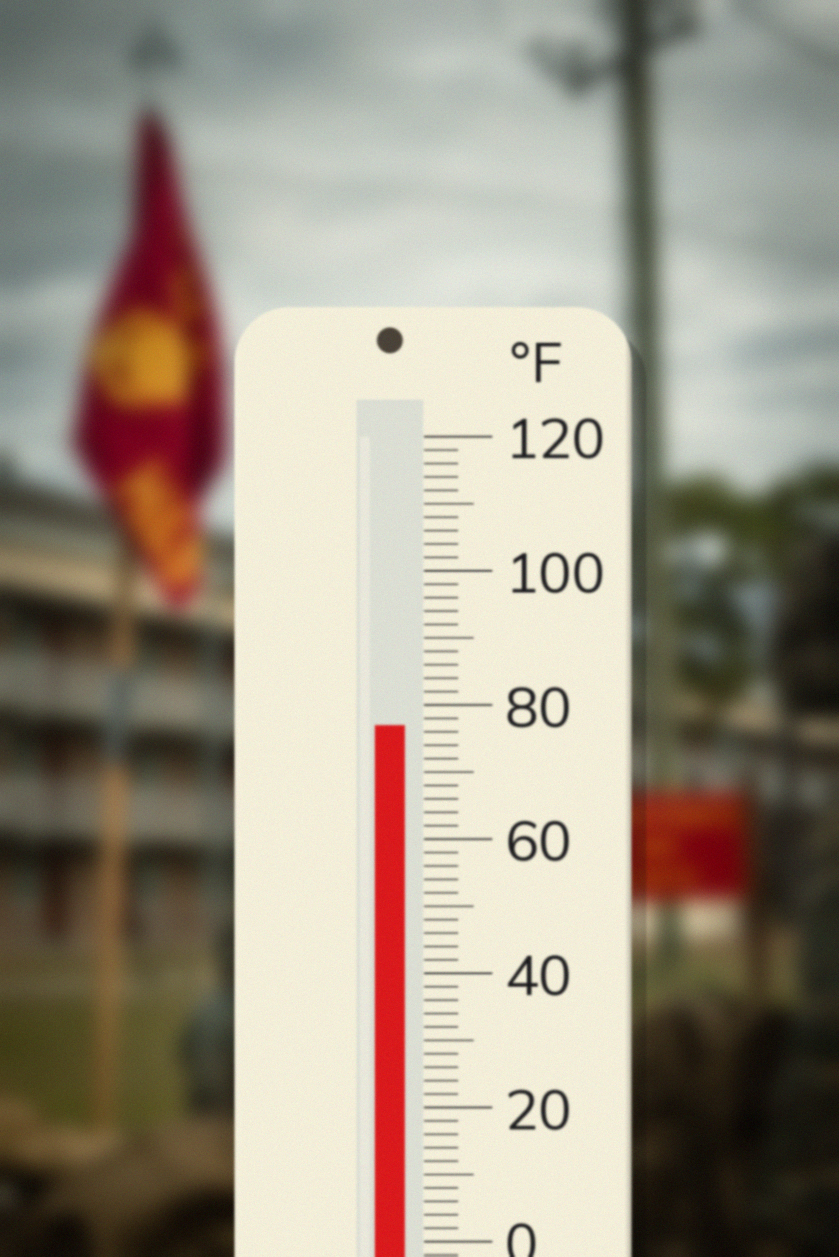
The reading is 77 °F
